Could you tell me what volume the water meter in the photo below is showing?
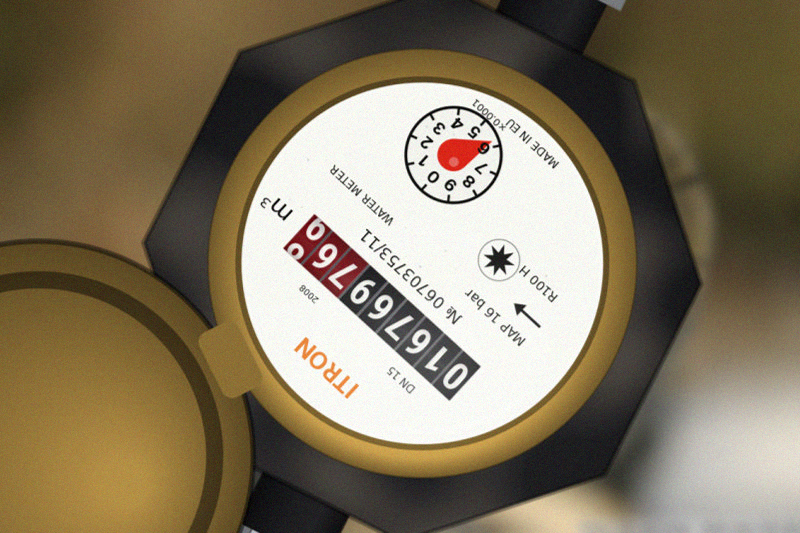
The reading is 16769.7685 m³
